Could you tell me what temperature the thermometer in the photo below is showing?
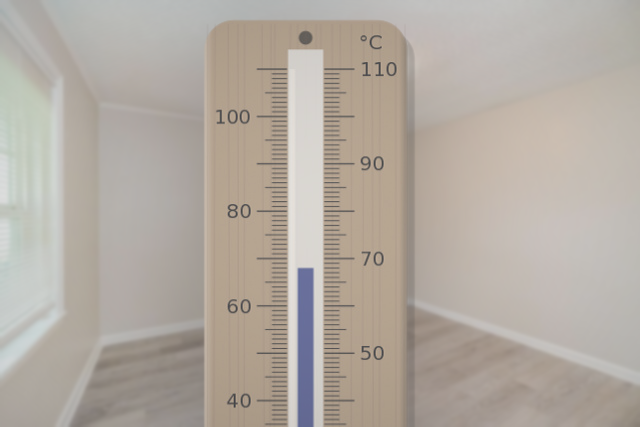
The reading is 68 °C
